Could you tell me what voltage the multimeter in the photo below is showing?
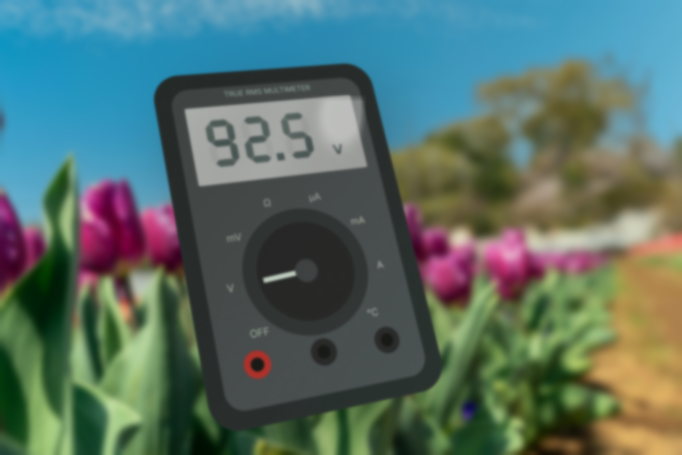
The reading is 92.5 V
